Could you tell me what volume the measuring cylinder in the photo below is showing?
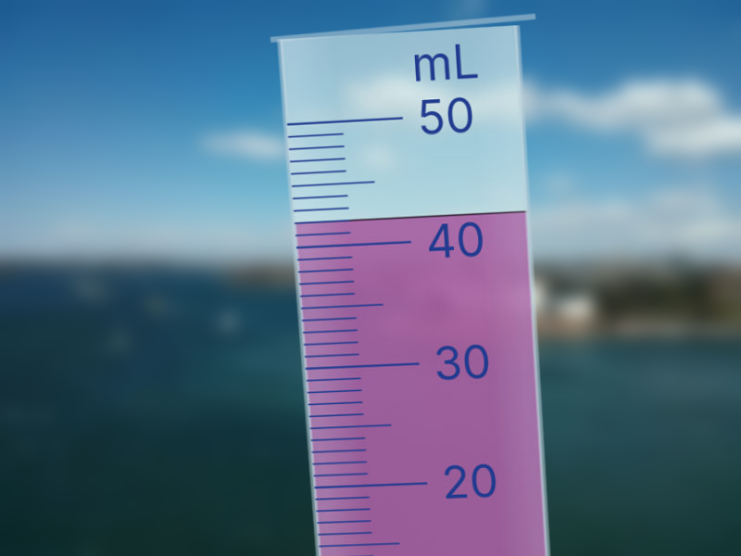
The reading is 42 mL
